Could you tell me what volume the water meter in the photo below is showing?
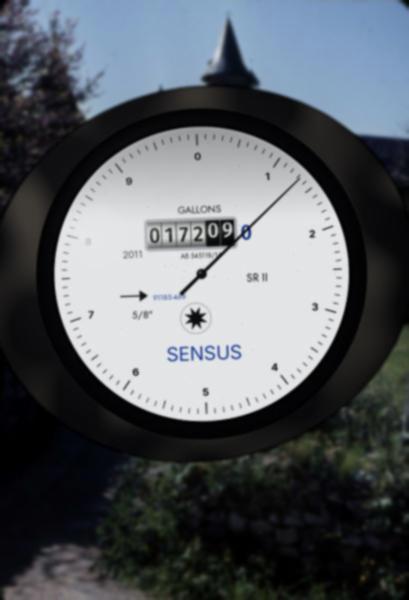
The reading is 172091.3 gal
